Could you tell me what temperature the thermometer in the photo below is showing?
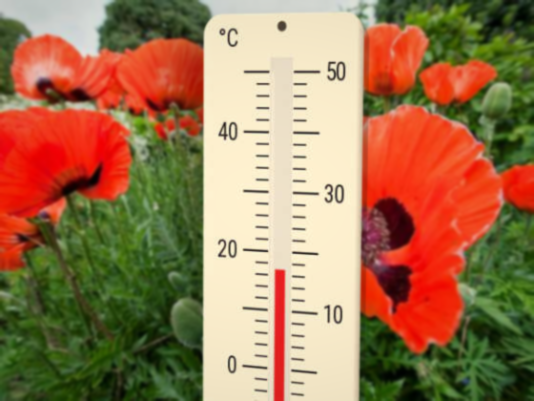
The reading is 17 °C
